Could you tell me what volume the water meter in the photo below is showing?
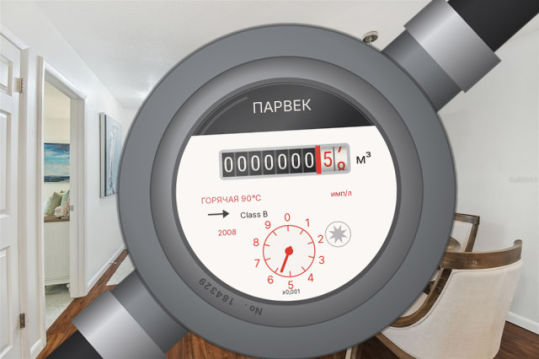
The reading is 0.575 m³
